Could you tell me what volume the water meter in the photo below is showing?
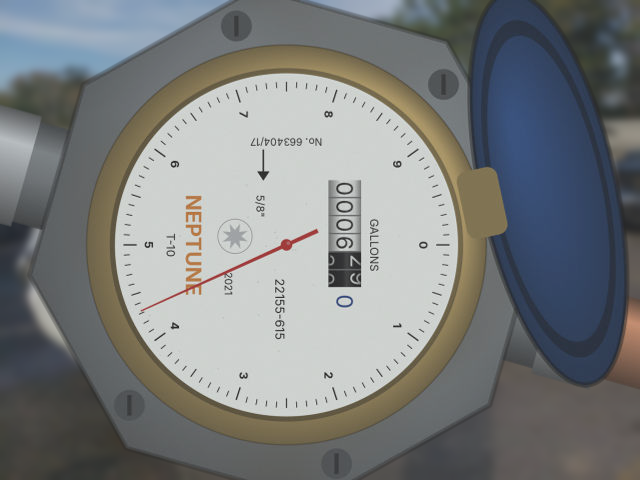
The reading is 6294.3 gal
